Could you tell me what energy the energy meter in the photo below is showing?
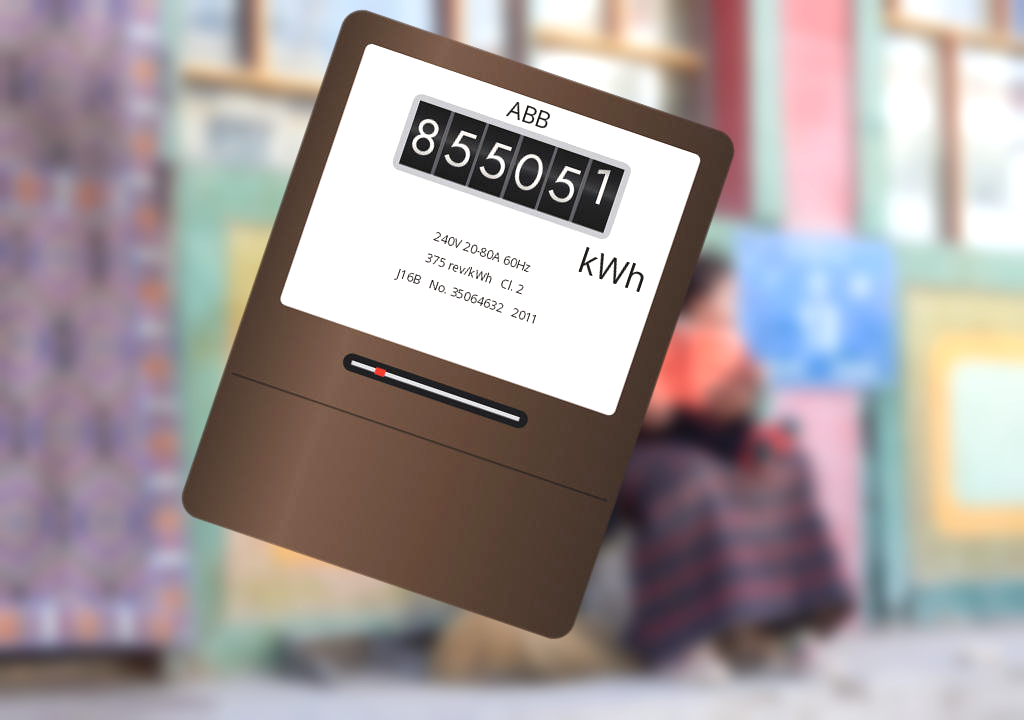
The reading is 855051 kWh
